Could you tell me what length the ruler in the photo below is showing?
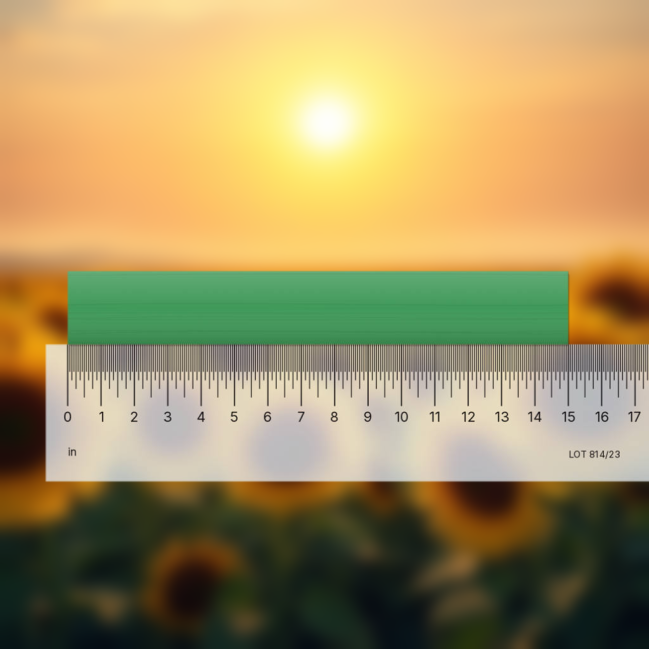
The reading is 15 in
